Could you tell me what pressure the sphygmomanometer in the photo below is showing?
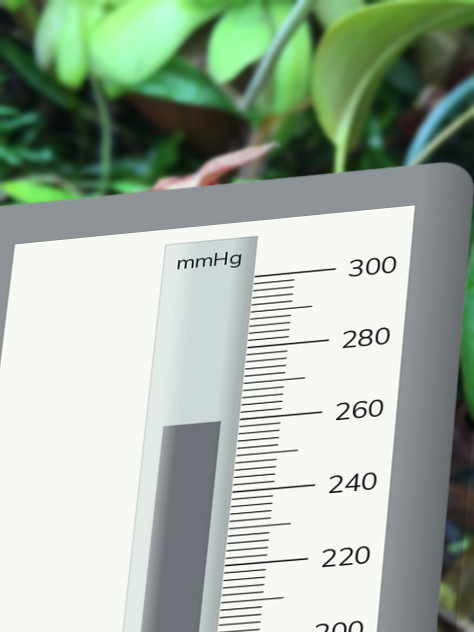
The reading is 260 mmHg
